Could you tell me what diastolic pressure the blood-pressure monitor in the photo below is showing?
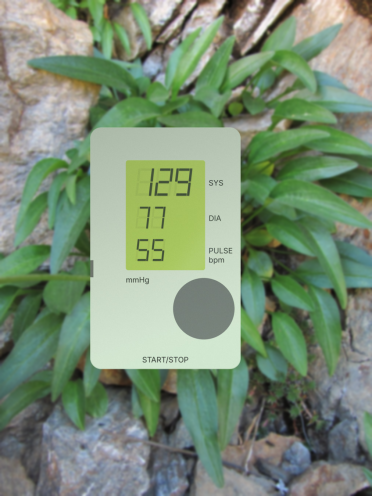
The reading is 77 mmHg
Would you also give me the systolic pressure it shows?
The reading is 129 mmHg
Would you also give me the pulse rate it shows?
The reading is 55 bpm
